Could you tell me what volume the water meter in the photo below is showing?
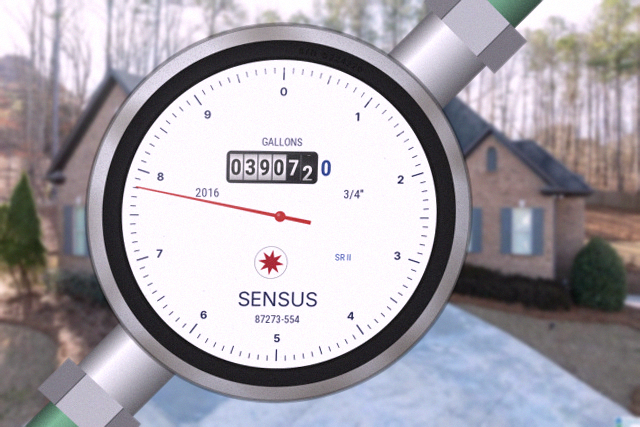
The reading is 390717.8 gal
